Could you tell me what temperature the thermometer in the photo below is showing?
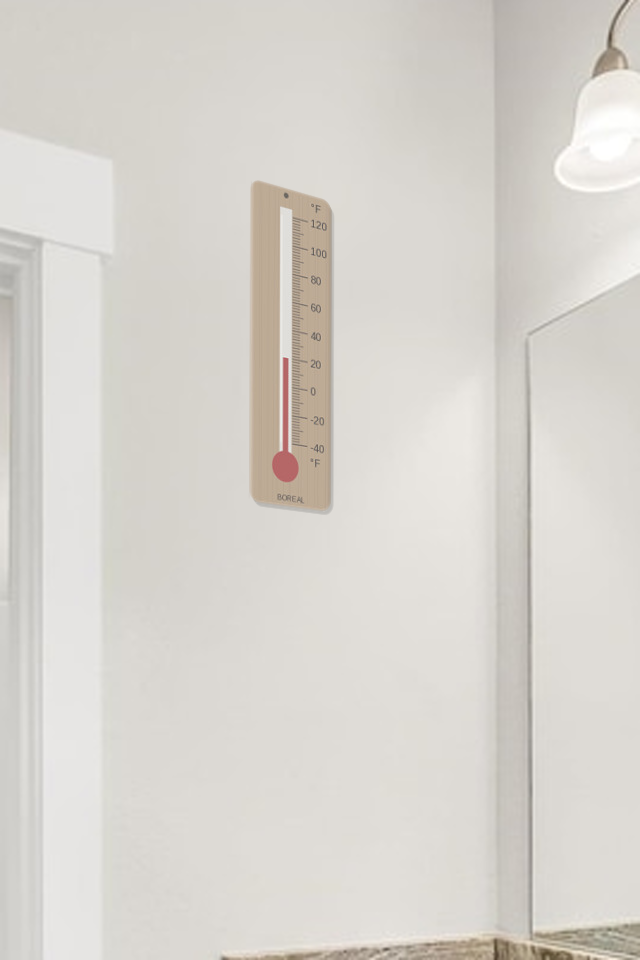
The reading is 20 °F
